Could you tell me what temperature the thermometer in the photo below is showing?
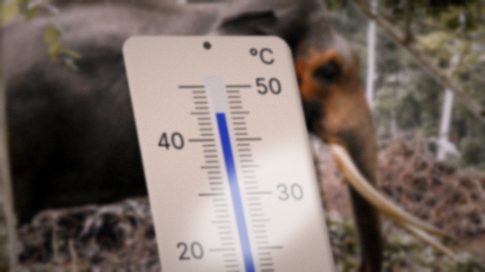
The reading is 45 °C
